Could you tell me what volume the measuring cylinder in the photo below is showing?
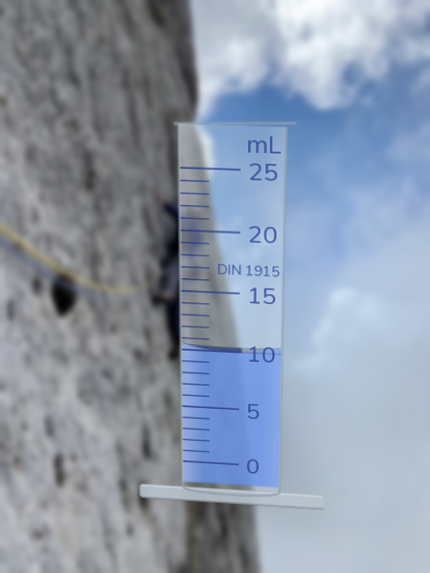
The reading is 10 mL
